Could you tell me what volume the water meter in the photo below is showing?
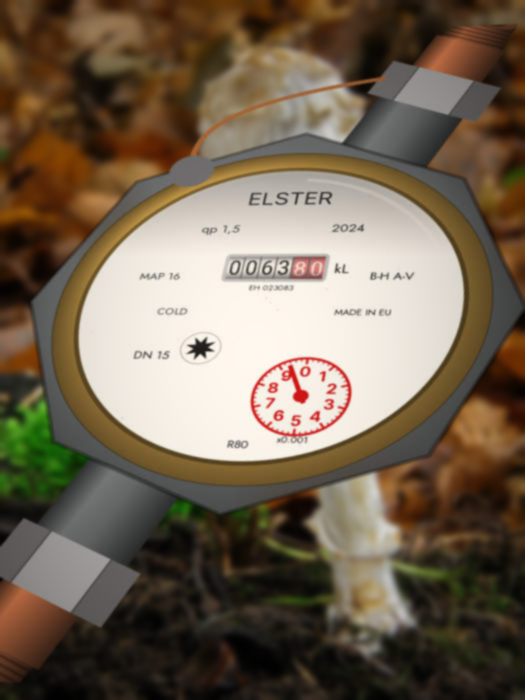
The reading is 63.799 kL
